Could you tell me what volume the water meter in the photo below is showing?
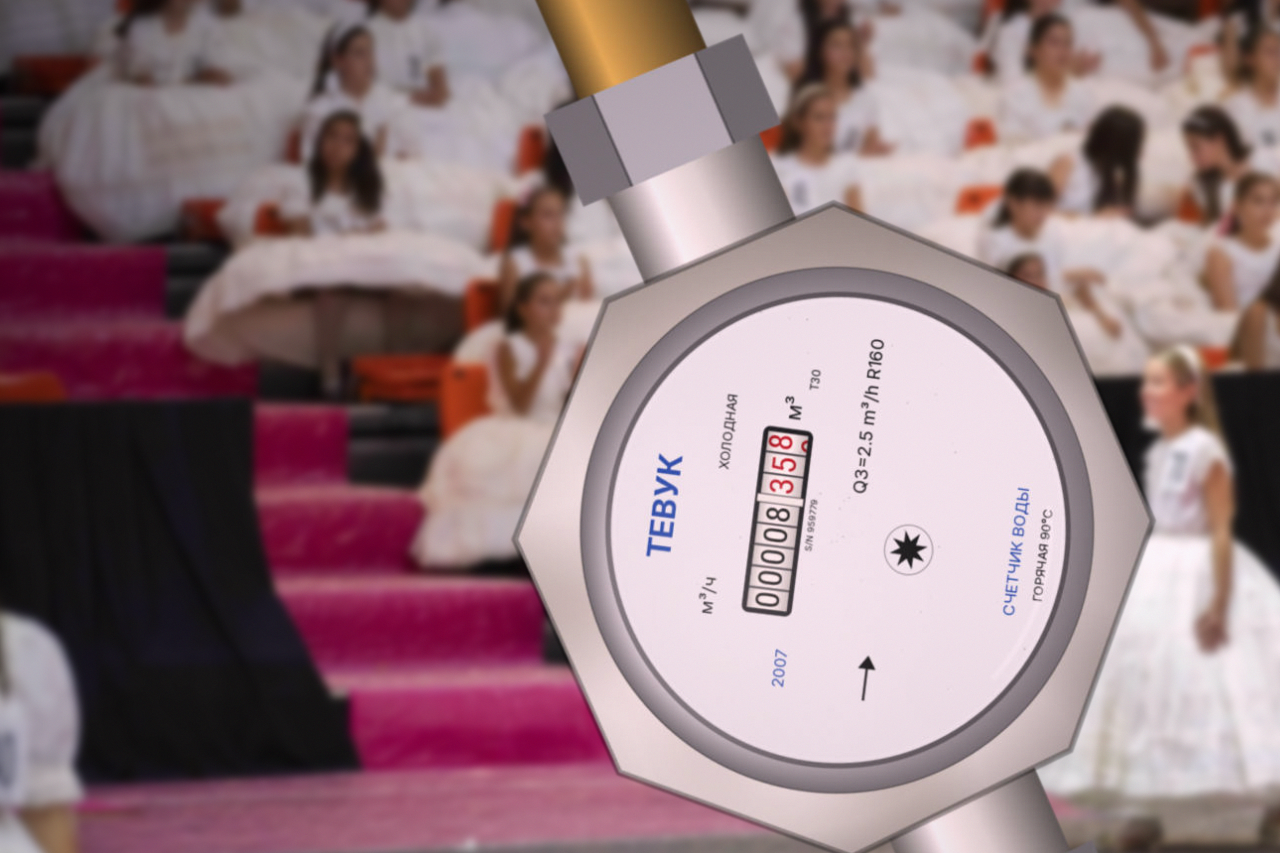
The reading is 8.358 m³
